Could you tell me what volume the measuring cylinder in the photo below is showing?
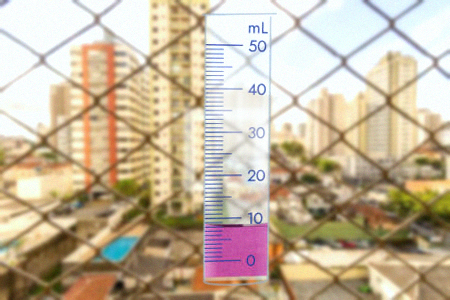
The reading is 8 mL
